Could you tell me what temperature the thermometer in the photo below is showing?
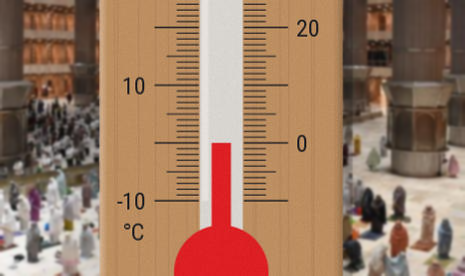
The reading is 0 °C
